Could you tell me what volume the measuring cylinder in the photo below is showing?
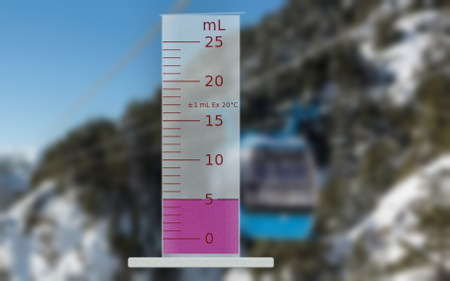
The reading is 5 mL
